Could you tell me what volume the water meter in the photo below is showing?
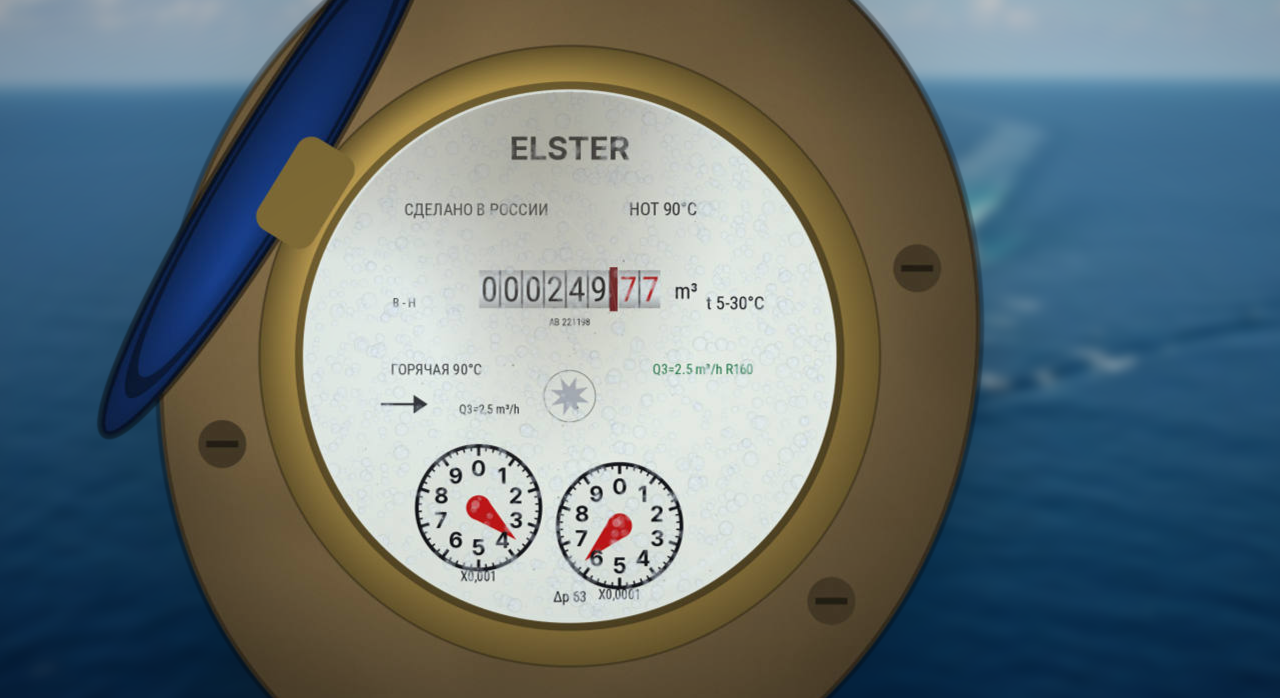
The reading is 249.7736 m³
